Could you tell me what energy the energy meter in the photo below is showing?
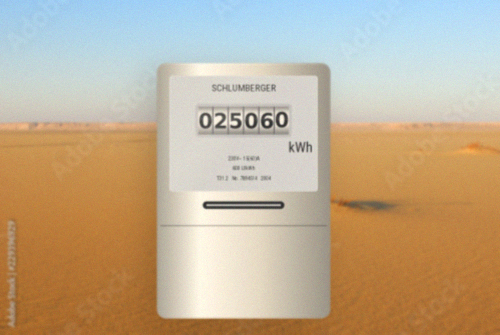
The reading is 25060 kWh
